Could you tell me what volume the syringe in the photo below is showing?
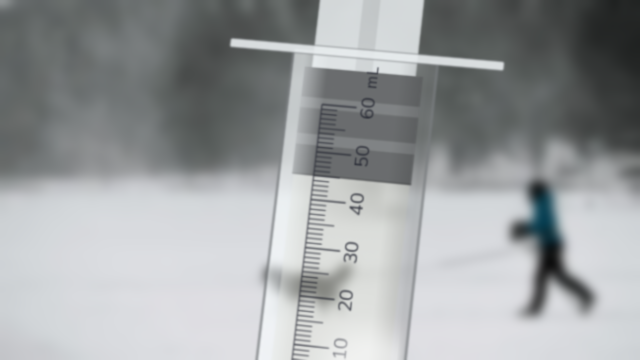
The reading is 45 mL
